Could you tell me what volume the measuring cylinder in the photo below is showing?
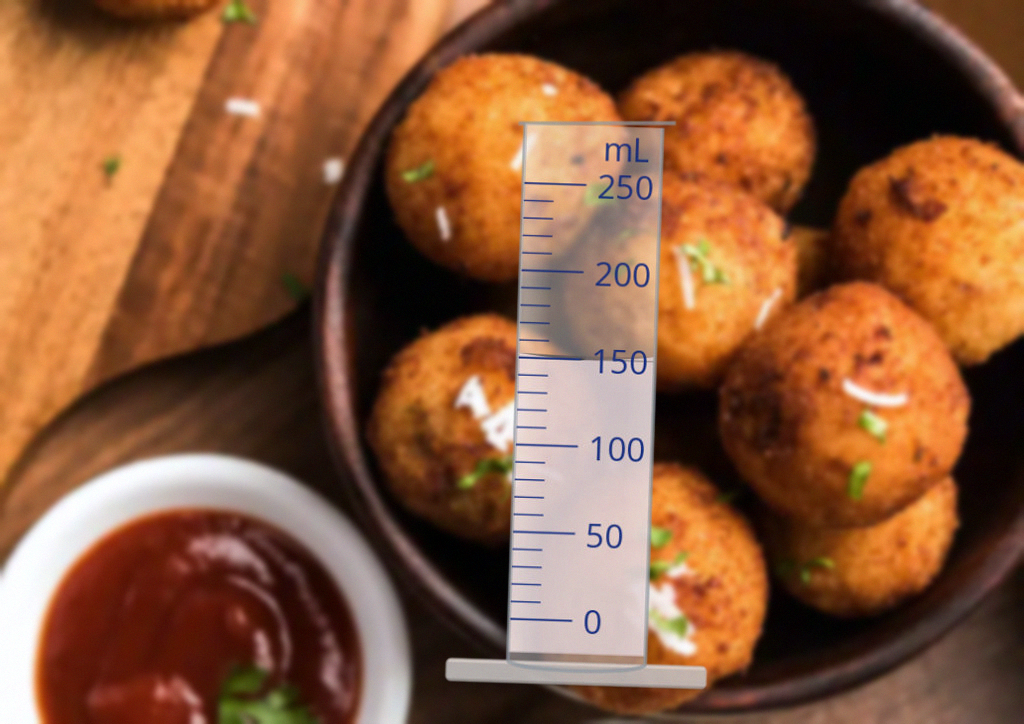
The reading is 150 mL
